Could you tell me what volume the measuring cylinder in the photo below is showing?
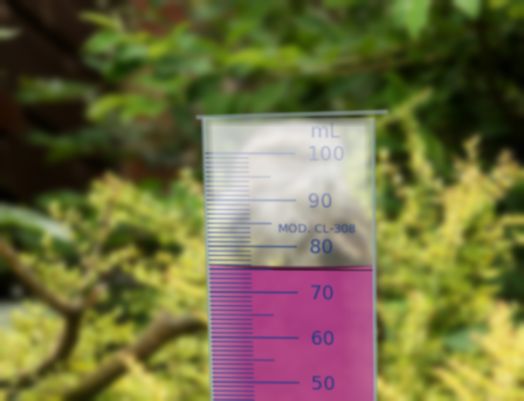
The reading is 75 mL
